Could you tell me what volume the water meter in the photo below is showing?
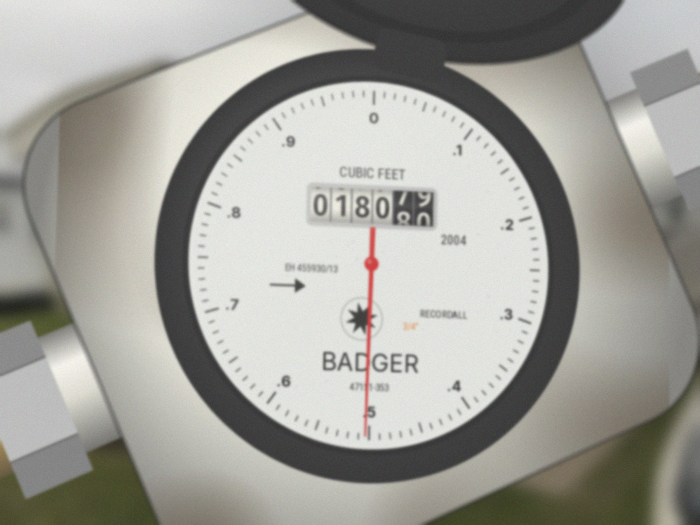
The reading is 18079.50 ft³
